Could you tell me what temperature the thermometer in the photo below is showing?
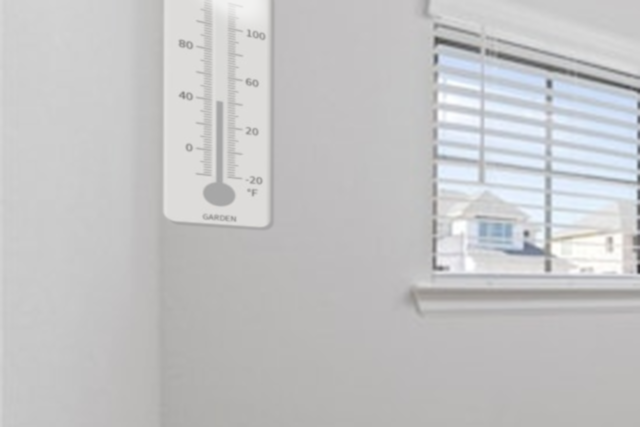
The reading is 40 °F
